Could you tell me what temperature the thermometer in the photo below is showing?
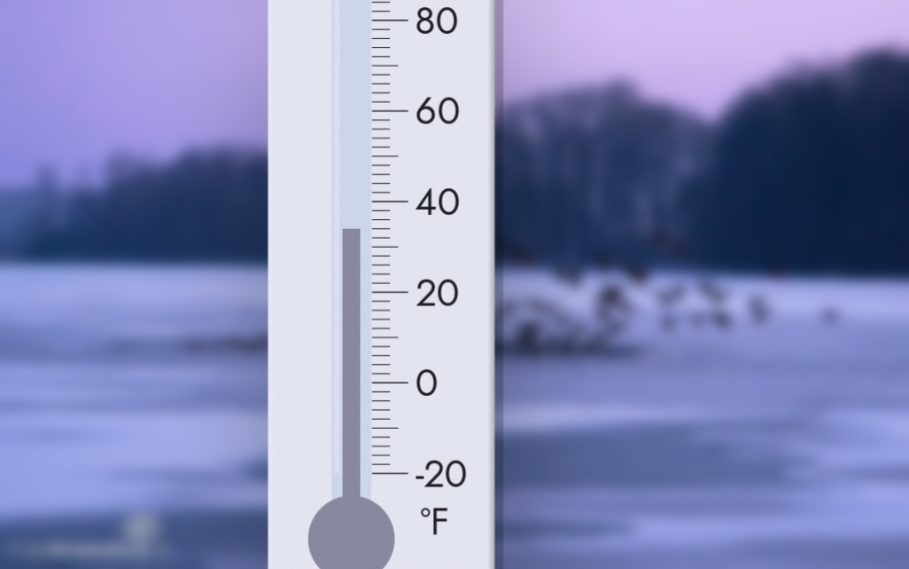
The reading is 34 °F
